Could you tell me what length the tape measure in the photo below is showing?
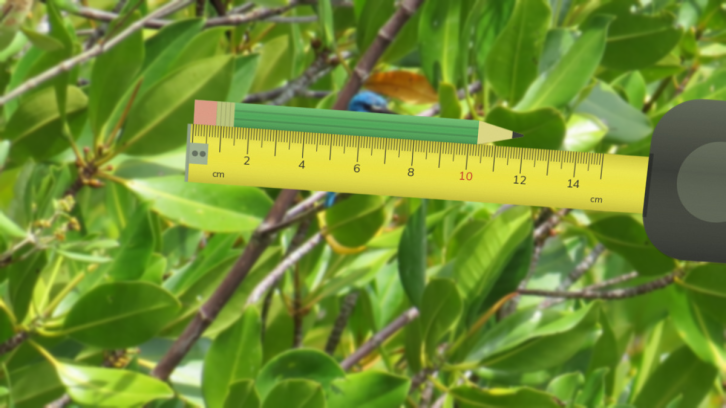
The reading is 12 cm
